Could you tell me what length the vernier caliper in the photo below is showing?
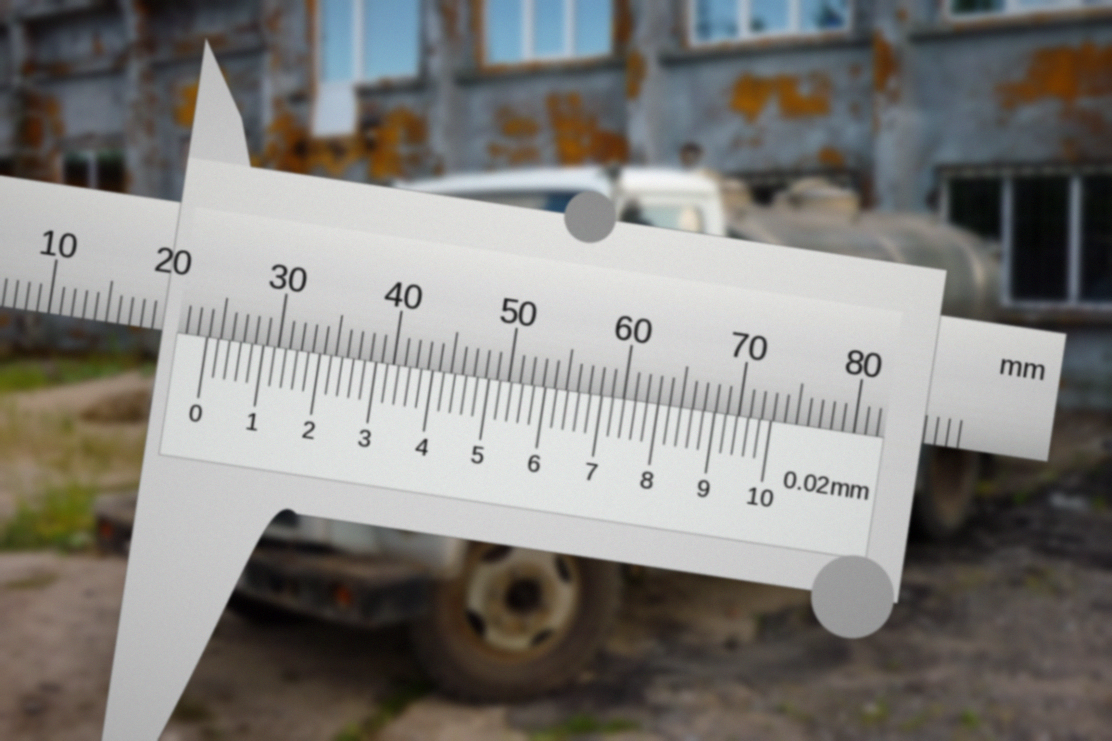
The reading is 23.8 mm
